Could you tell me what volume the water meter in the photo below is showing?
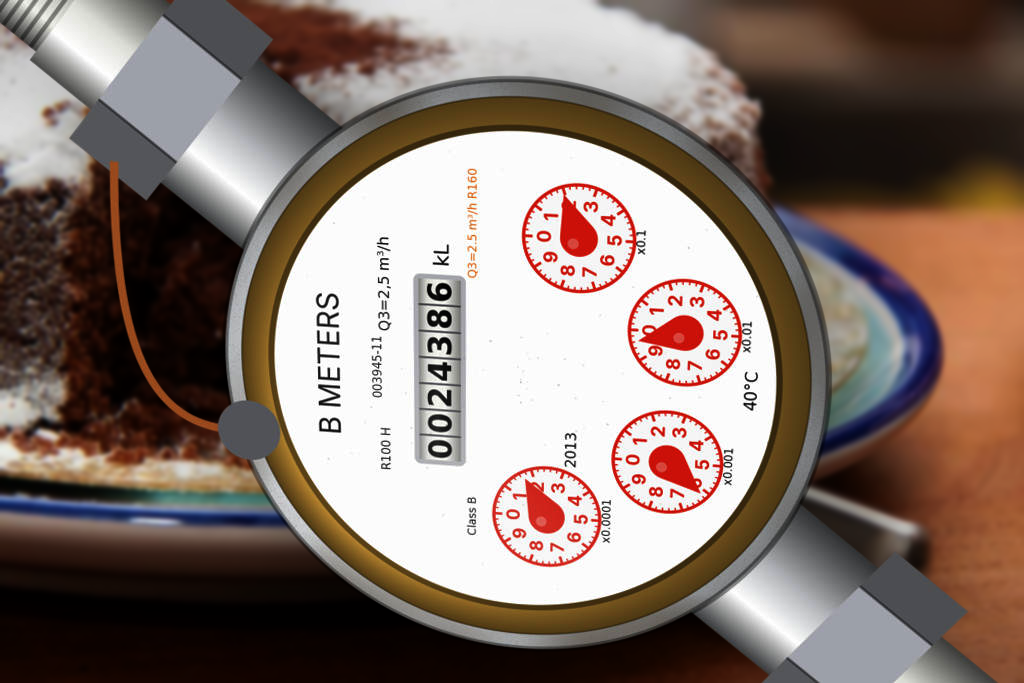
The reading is 24386.1961 kL
